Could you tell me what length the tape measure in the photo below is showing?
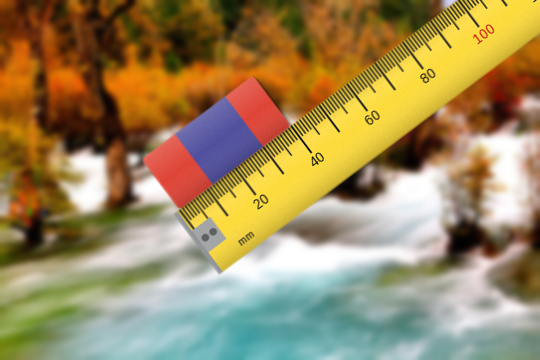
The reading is 40 mm
